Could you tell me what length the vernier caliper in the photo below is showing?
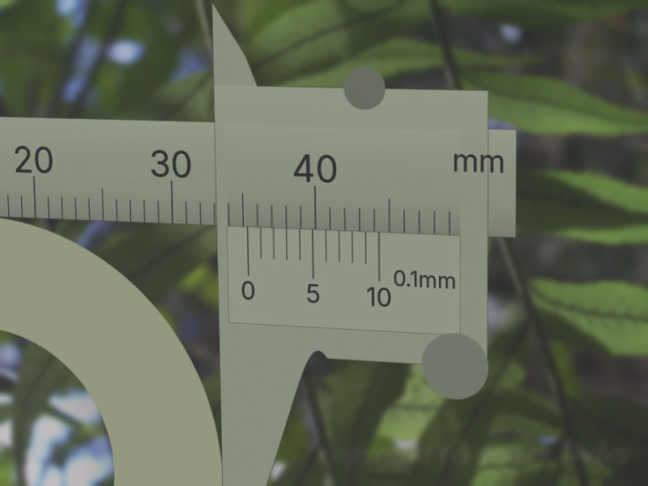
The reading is 35.3 mm
